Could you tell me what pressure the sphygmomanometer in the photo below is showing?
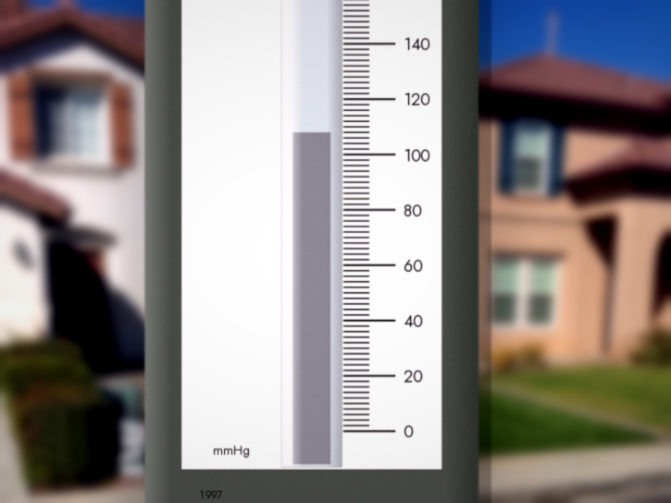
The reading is 108 mmHg
